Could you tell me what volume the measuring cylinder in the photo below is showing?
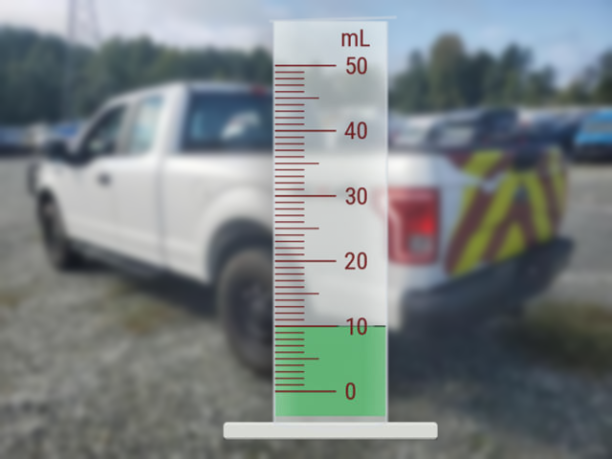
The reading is 10 mL
